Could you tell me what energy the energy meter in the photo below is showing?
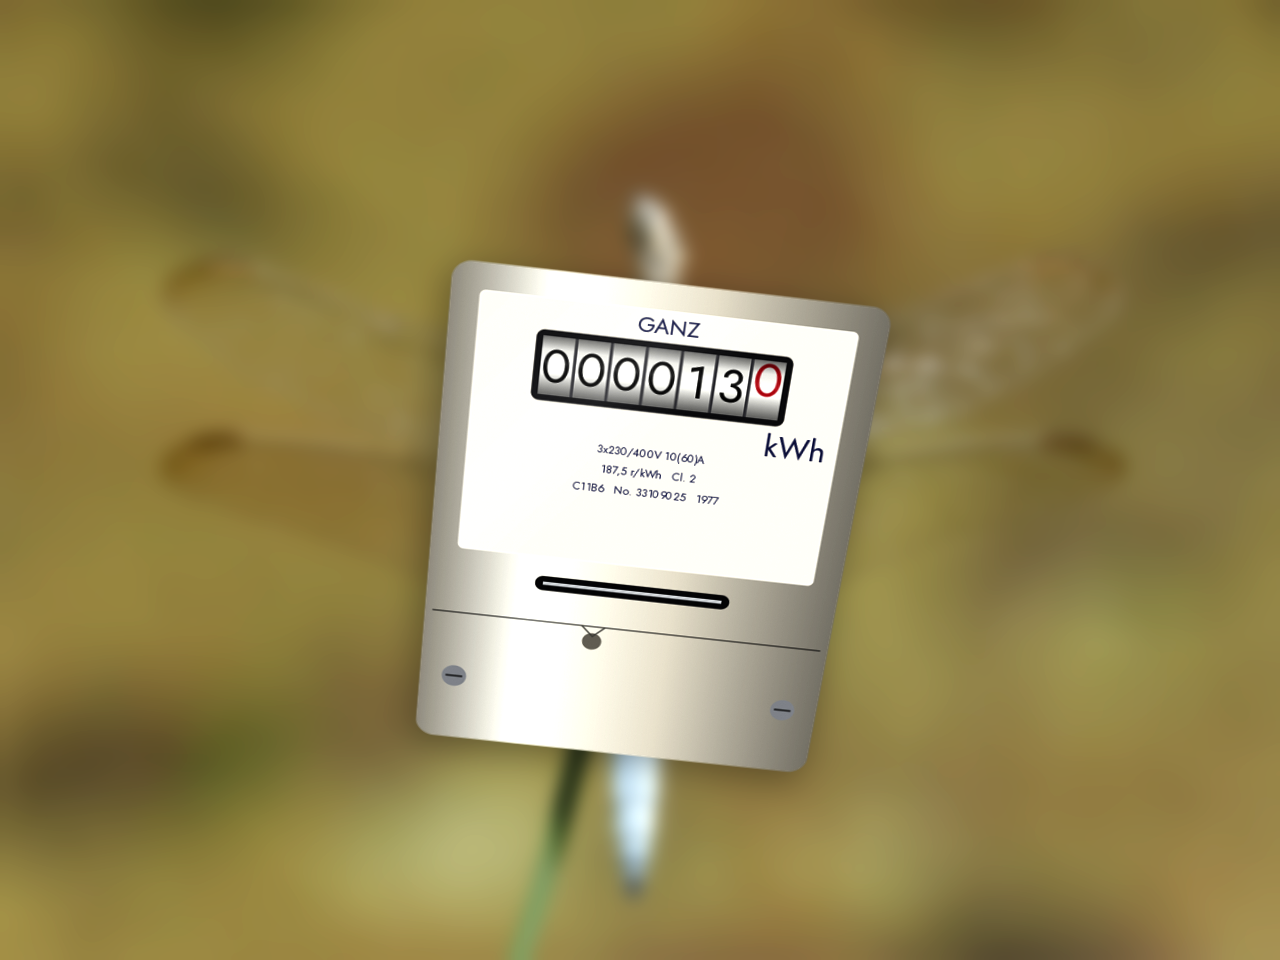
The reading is 13.0 kWh
